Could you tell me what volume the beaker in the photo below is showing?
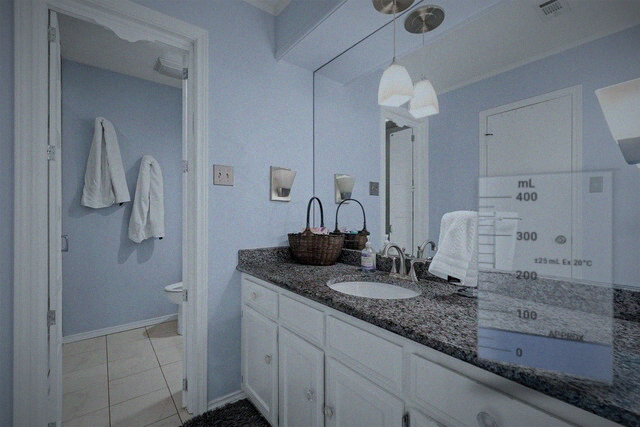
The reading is 50 mL
